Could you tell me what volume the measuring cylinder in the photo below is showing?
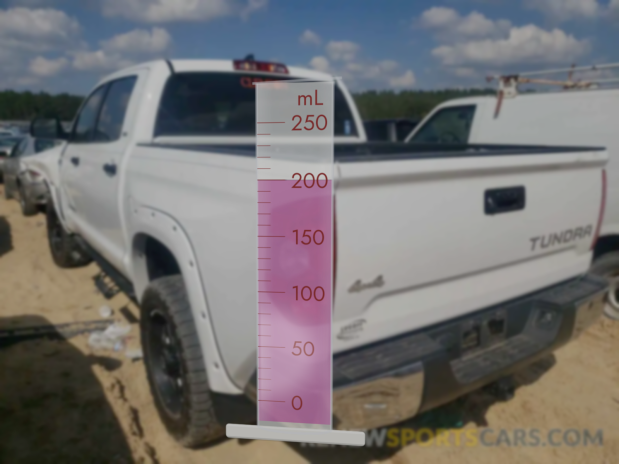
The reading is 200 mL
